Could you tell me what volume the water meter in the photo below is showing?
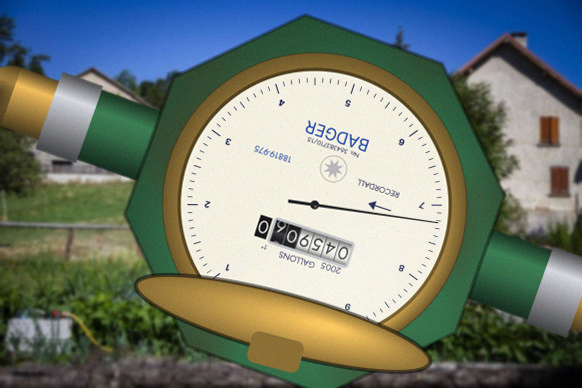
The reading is 459057.2 gal
